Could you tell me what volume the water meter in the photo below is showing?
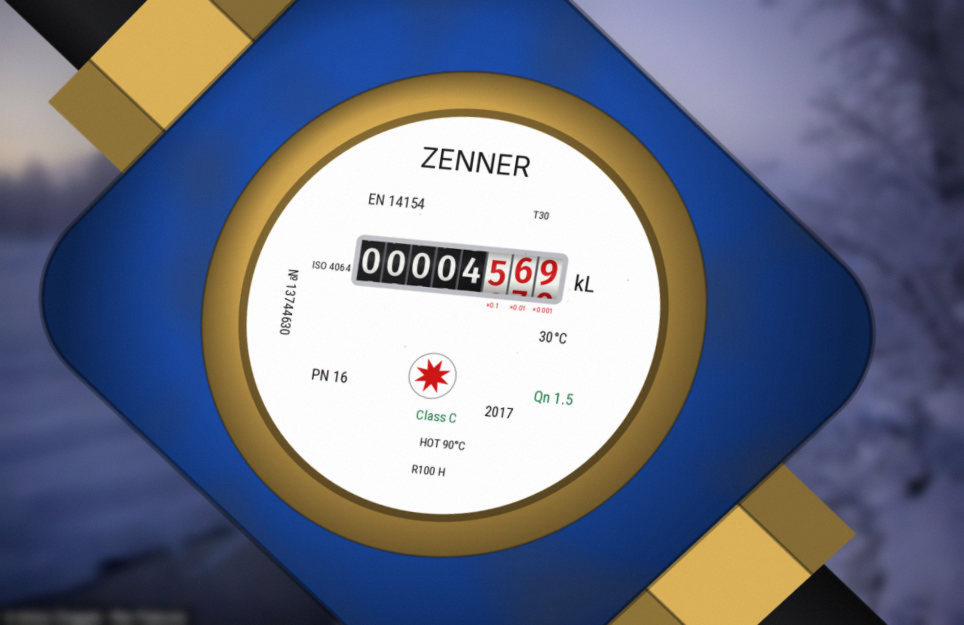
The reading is 4.569 kL
